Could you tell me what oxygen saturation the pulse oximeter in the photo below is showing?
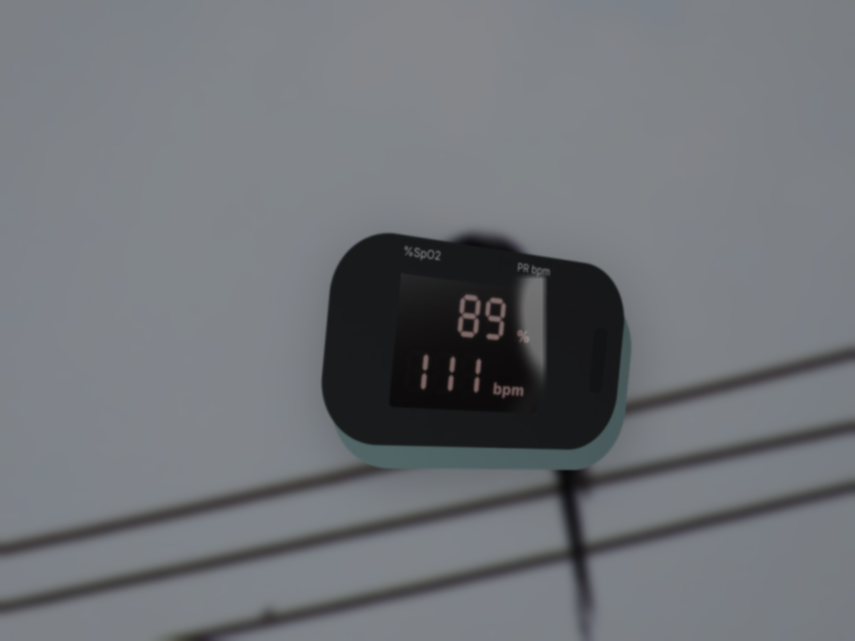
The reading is 89 %
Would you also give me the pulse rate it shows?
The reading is 111 bpm
